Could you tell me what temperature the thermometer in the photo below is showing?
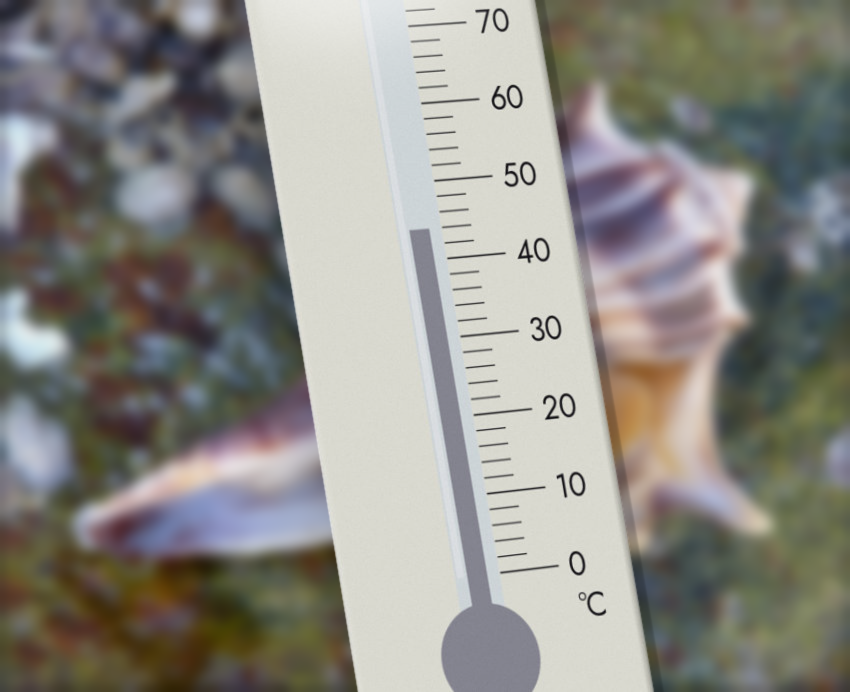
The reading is 44 °C
